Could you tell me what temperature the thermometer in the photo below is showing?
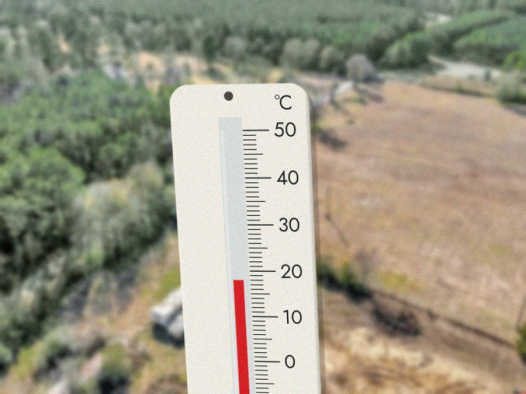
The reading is 18 °C
